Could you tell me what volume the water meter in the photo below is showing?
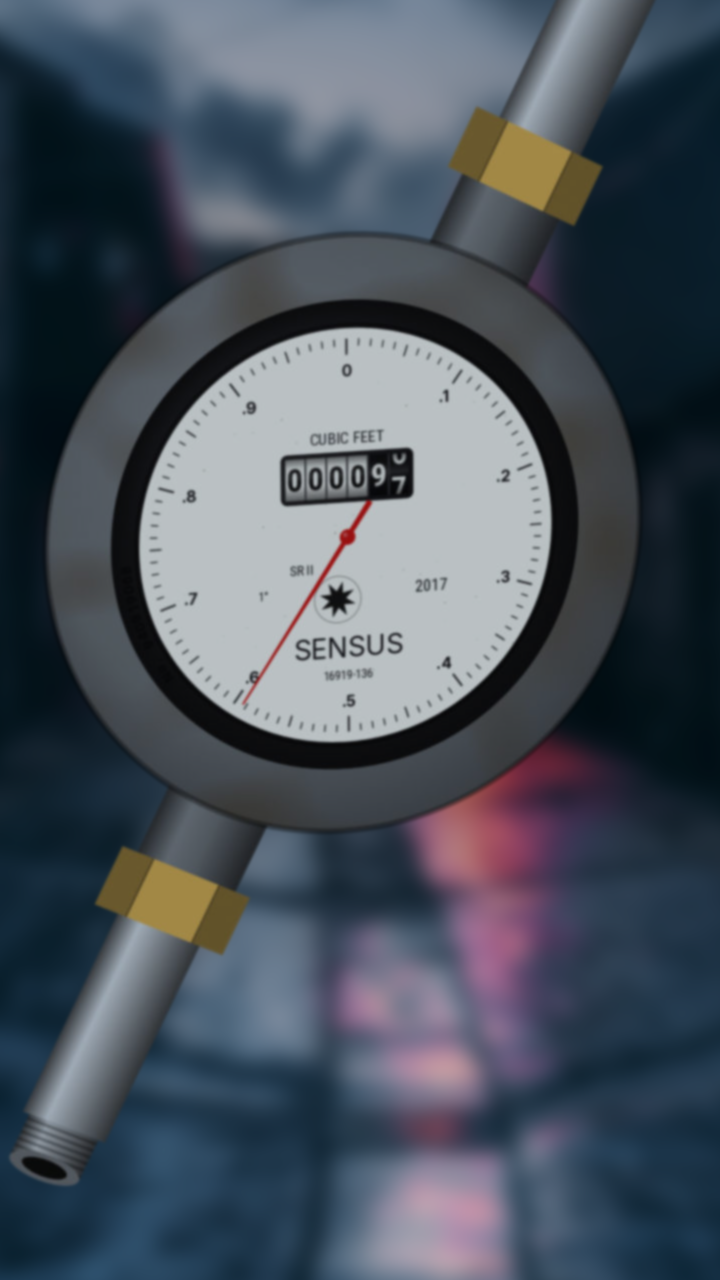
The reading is 96.59 ft³
